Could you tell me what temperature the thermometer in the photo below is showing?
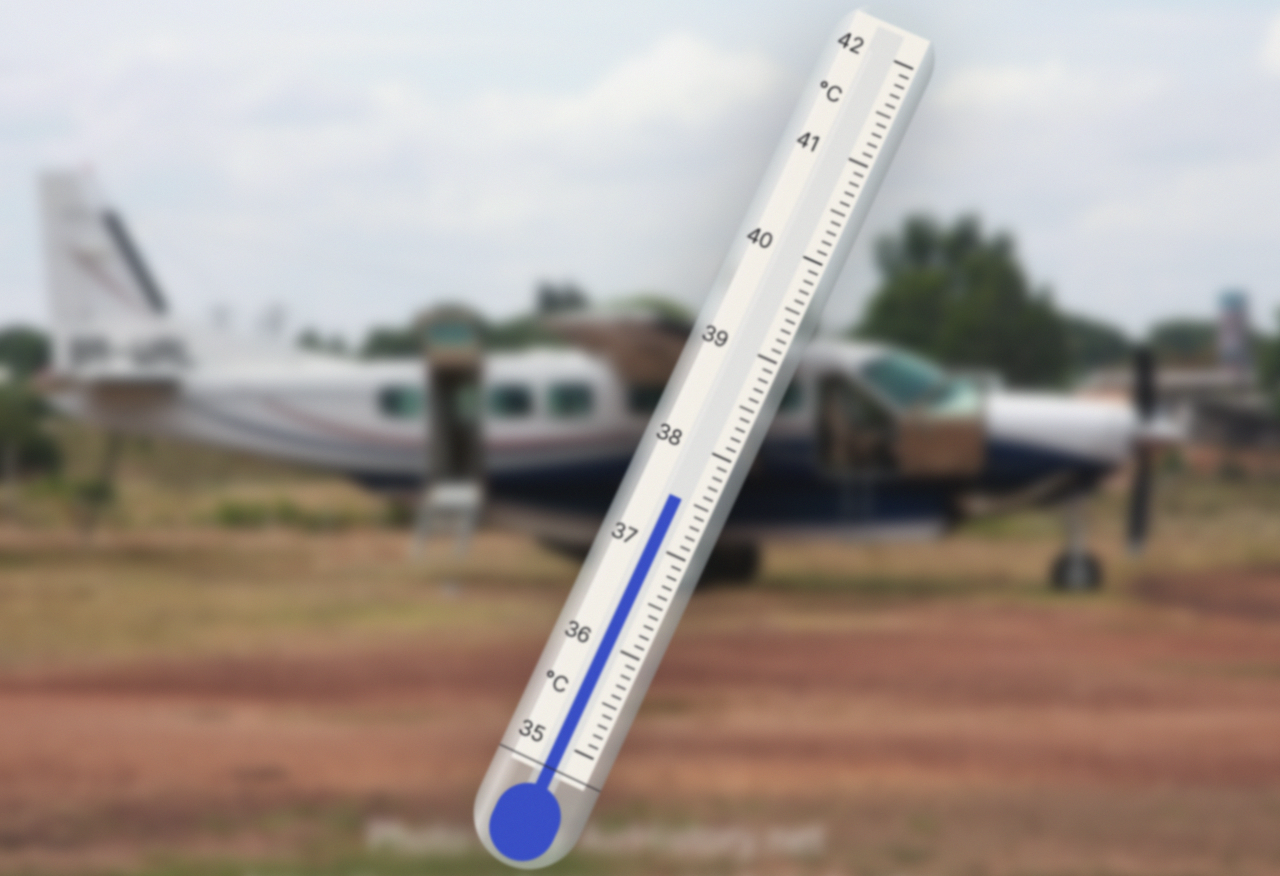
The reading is 37.5 °C
